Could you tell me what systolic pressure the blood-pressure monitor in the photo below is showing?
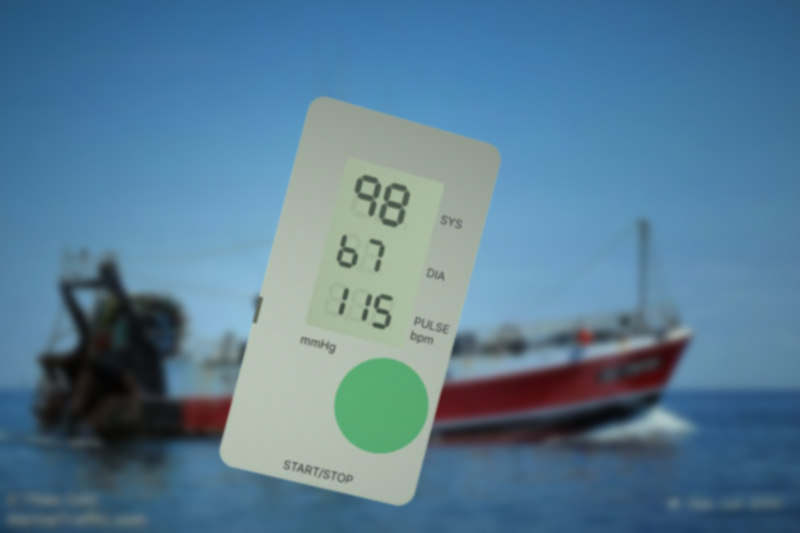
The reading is 98 mmHg
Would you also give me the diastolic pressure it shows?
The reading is 67 mmHg
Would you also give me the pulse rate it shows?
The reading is 115 bpm
